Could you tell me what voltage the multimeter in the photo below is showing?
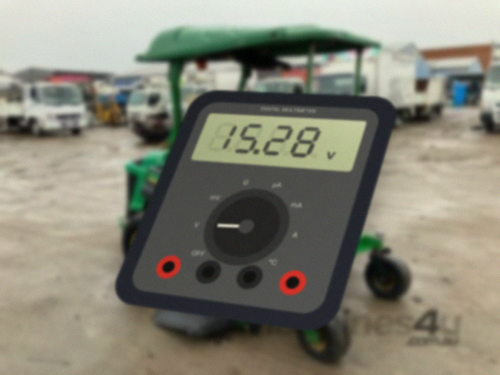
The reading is 15.28 V
